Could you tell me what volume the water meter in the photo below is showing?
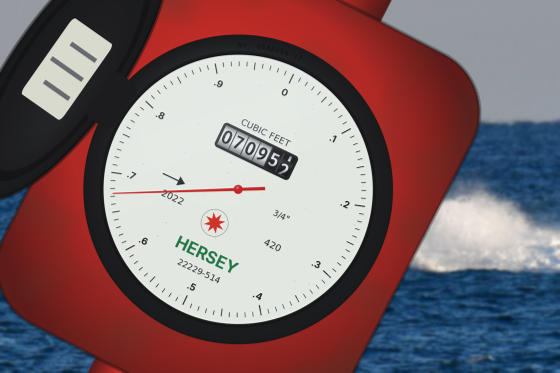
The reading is 70951.67 ft³
